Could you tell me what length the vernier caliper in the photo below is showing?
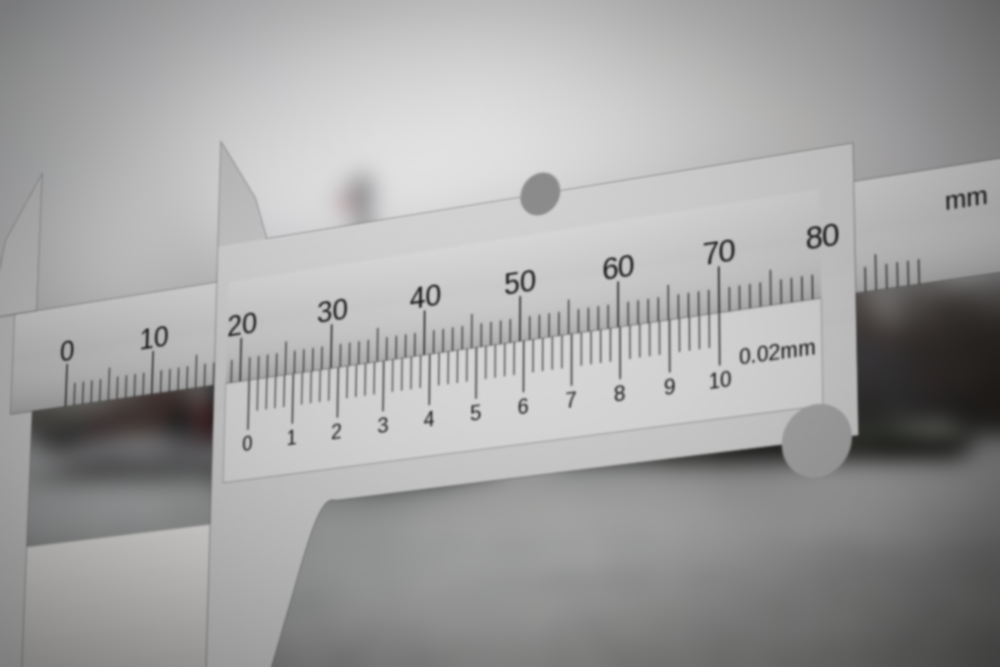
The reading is 21.0 mm
